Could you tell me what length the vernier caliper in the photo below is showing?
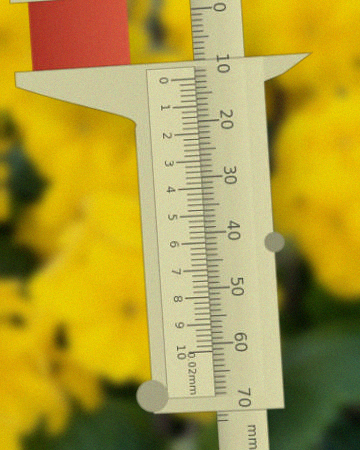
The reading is 12.4 mm
